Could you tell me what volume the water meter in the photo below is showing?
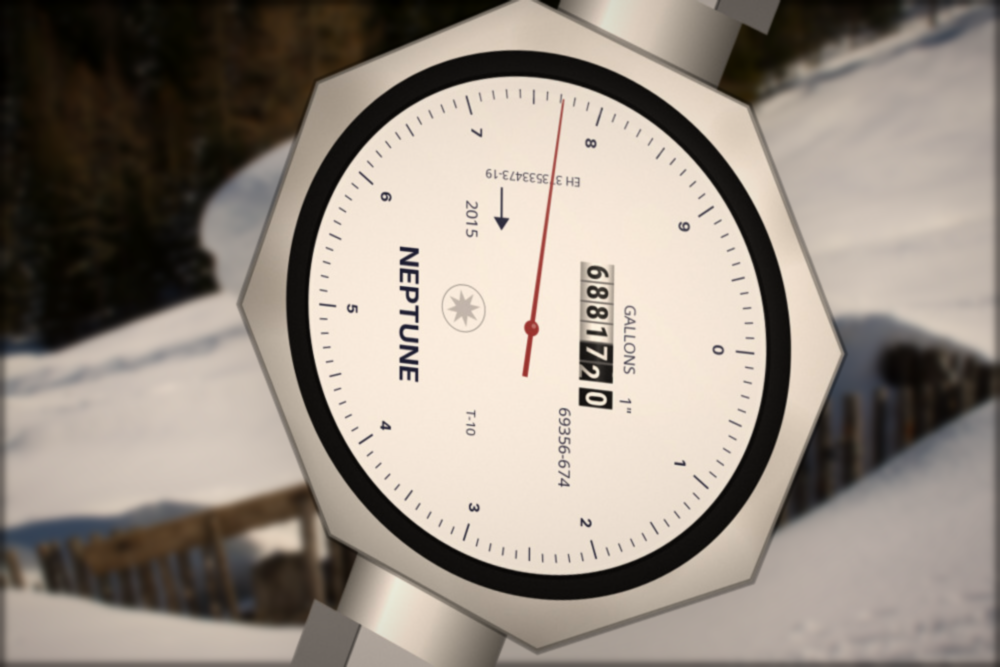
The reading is 6881717.7 gal
